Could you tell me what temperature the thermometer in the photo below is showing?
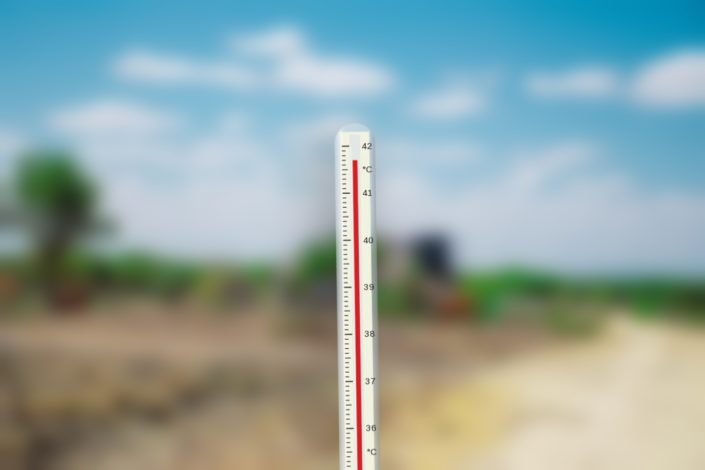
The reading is 41.7 °C
